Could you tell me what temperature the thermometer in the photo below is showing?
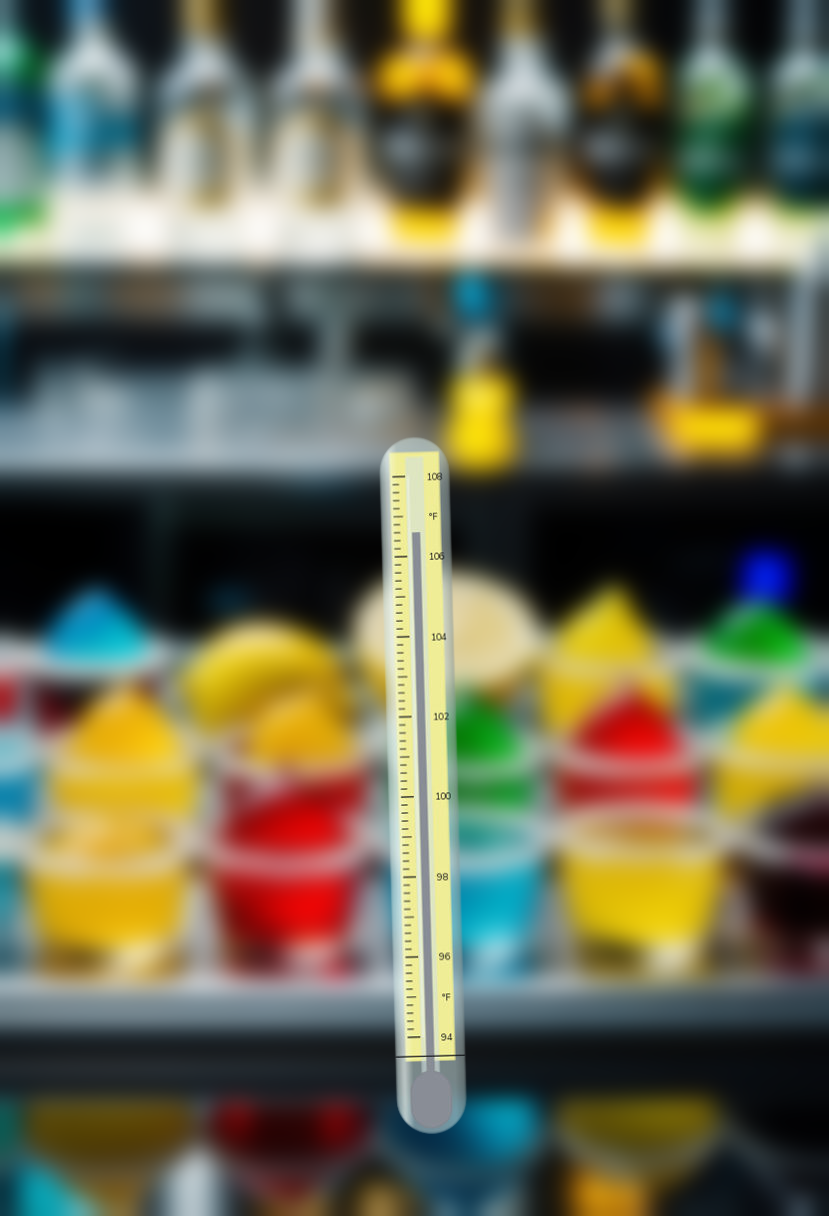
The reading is 106.6 °F
